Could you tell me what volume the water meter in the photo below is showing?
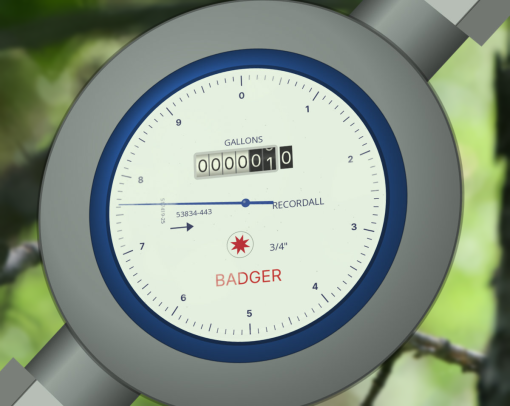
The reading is 7.6 gal
